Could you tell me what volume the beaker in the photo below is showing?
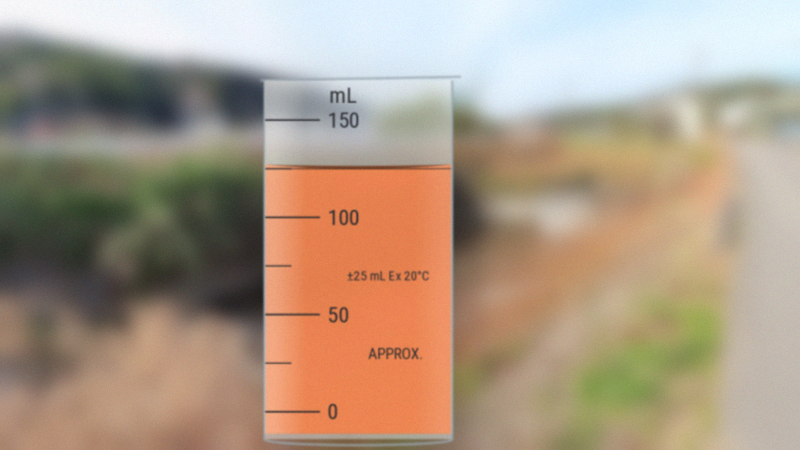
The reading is 125 mL
